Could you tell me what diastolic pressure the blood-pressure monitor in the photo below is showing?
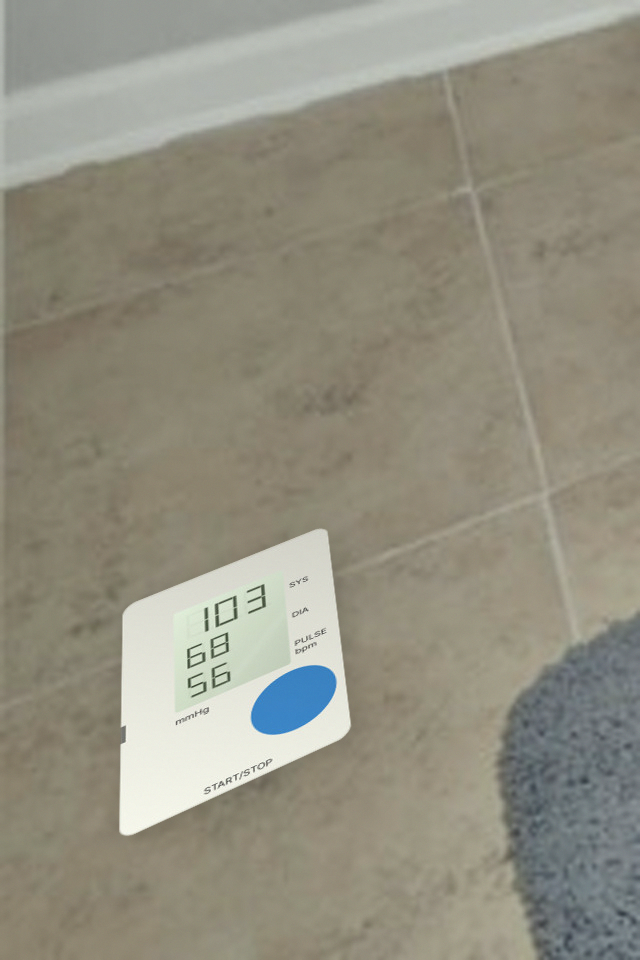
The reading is 68 mmHg
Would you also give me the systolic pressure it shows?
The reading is 103 mmHg
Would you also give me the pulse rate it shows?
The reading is 56 bpm
